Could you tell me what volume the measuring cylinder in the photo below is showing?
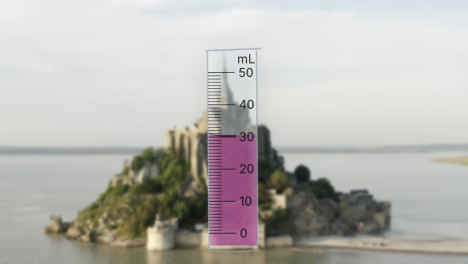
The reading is 30 mL
